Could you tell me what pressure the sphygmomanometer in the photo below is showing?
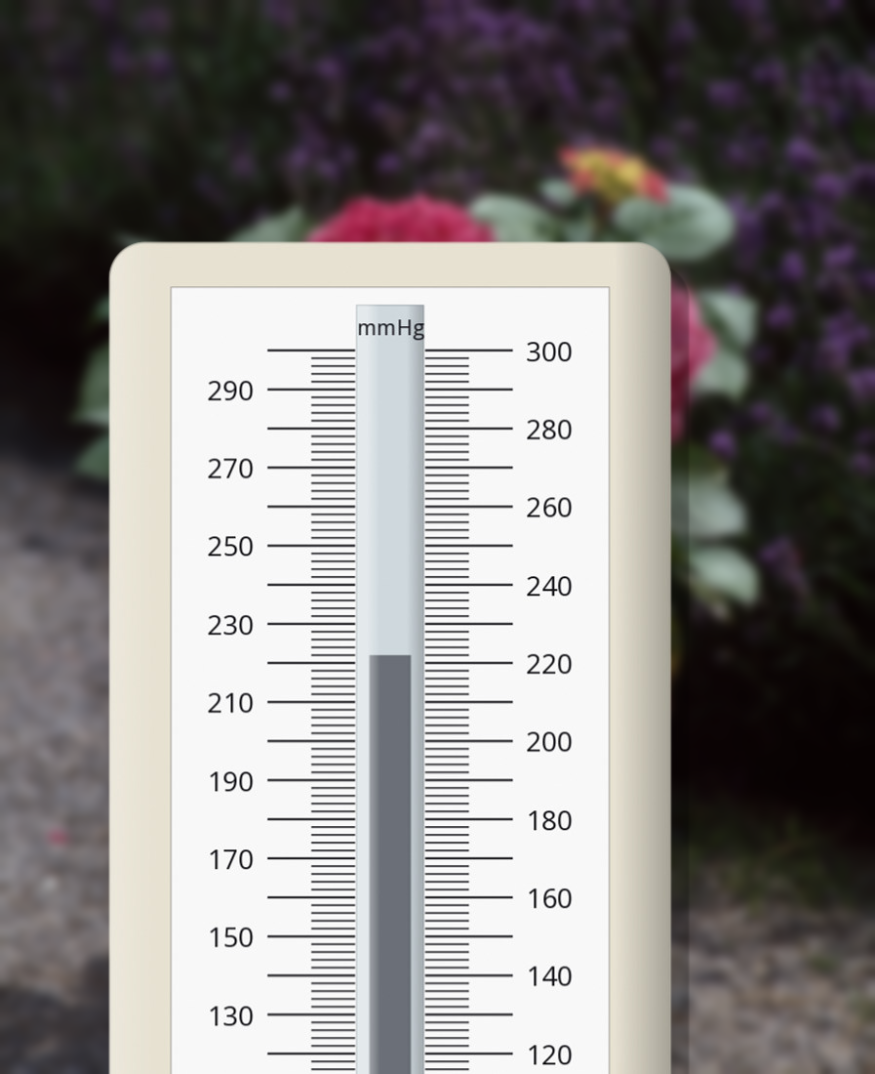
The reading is 222 mmHg
